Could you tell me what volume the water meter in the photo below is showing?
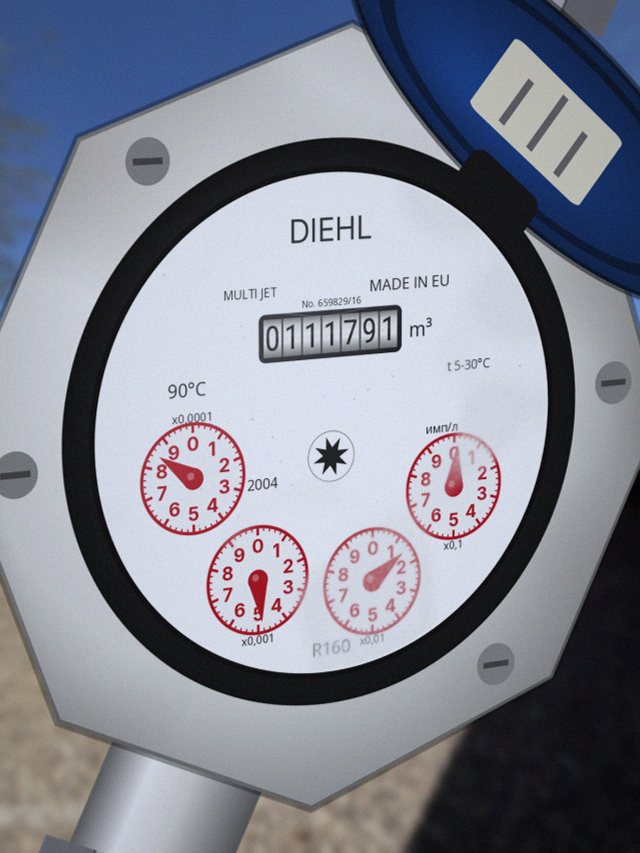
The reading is 111791.0148 m³
